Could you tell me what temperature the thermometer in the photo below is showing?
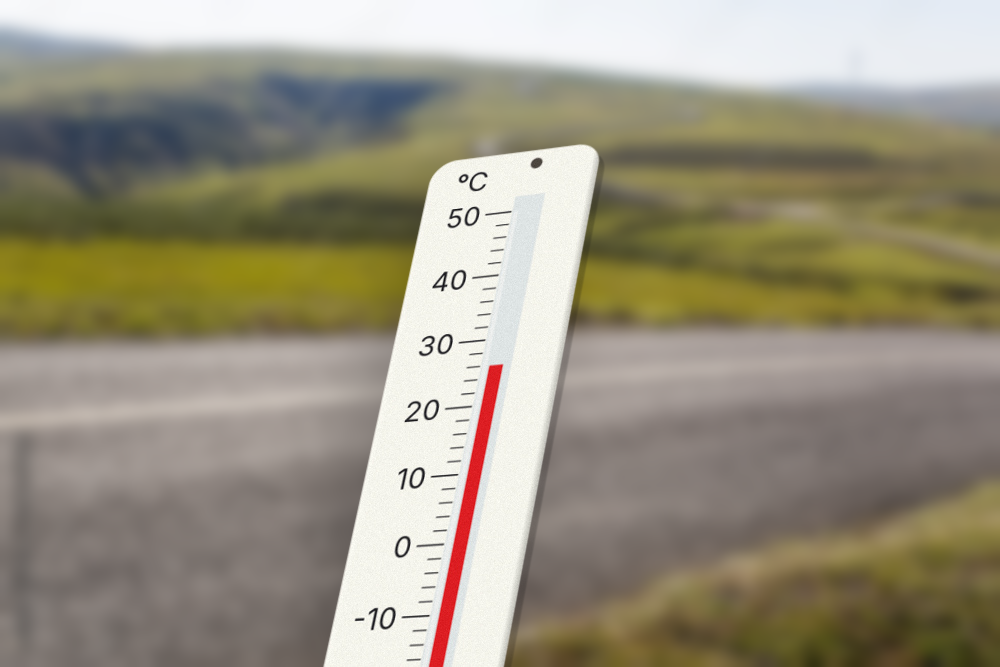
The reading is 26 °C
